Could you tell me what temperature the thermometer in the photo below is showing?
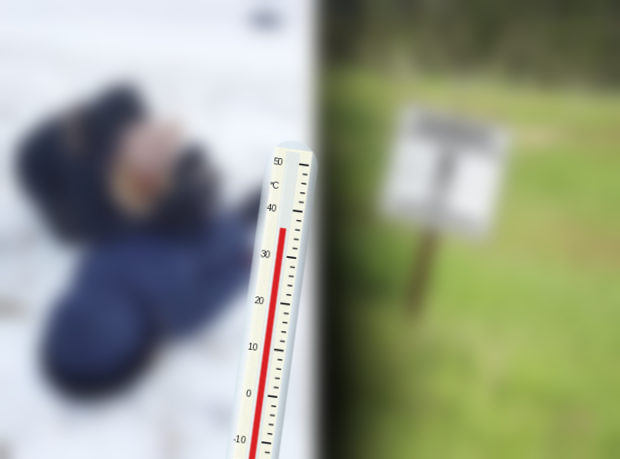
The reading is 36 °C
